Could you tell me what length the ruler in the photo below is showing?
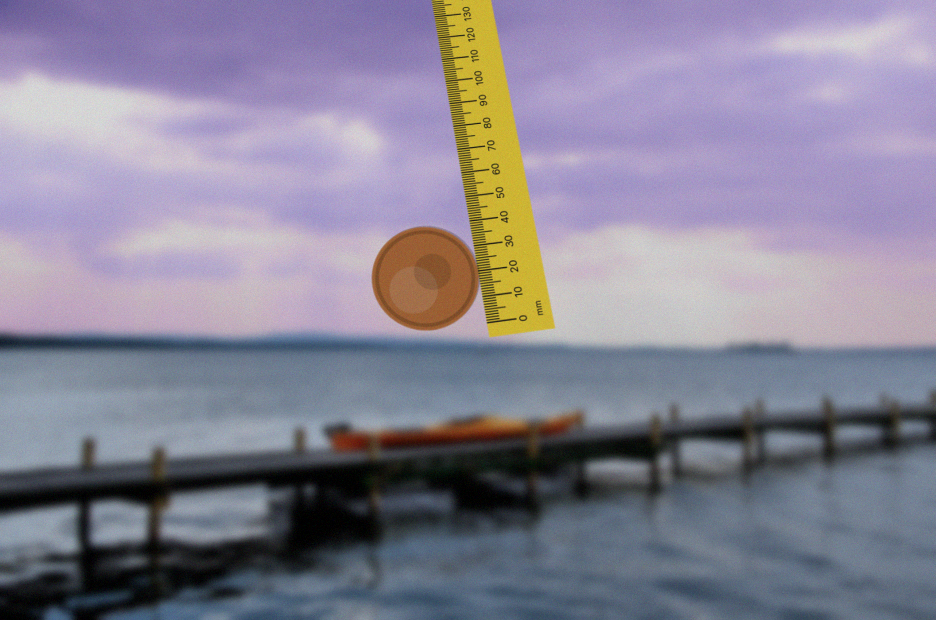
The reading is 40 mm
